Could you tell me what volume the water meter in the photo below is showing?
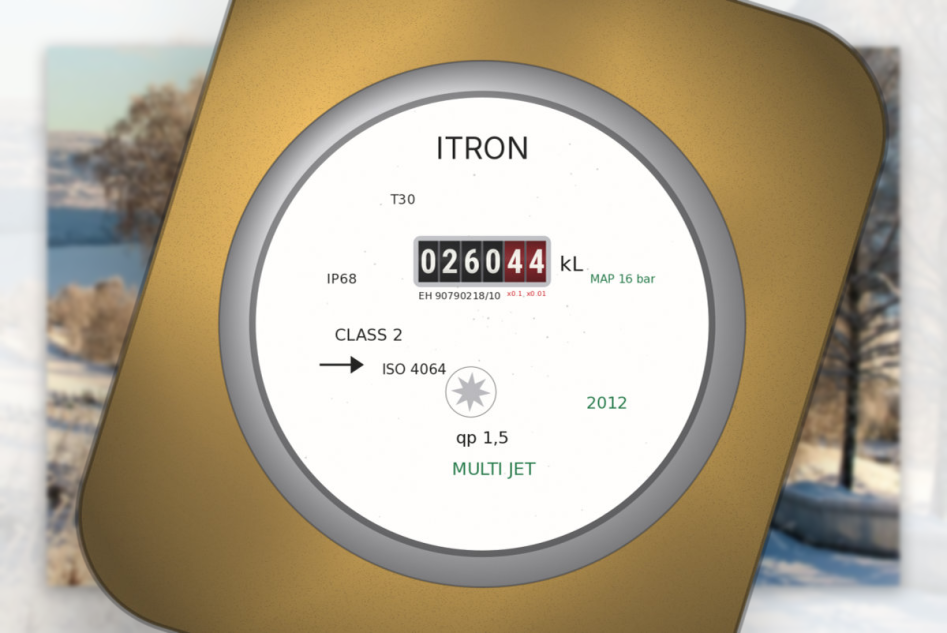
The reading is 260.44 kL
